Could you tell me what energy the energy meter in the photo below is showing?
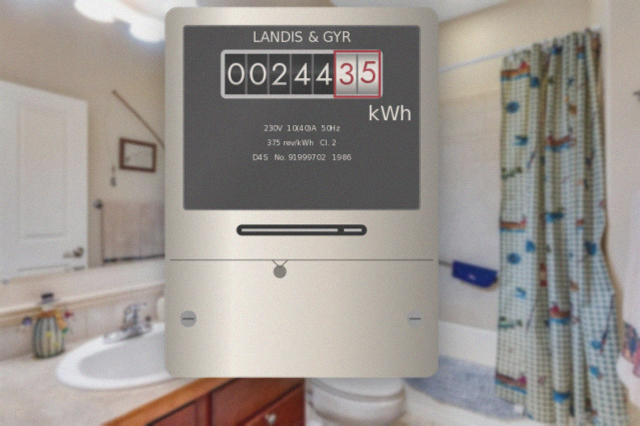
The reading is 244.35 kWh
